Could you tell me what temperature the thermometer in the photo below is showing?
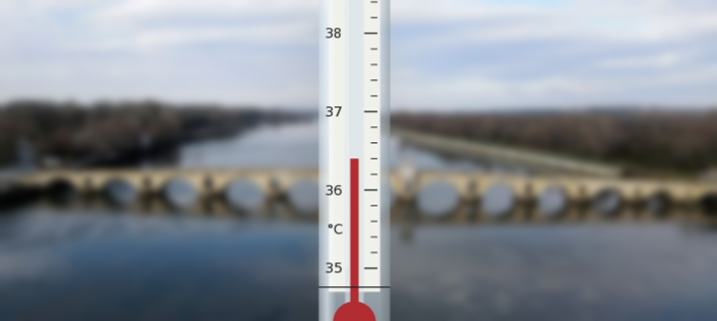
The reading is 36.4 °C
